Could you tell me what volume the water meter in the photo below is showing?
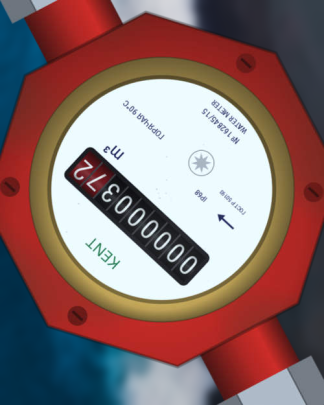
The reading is 3.72 m³
